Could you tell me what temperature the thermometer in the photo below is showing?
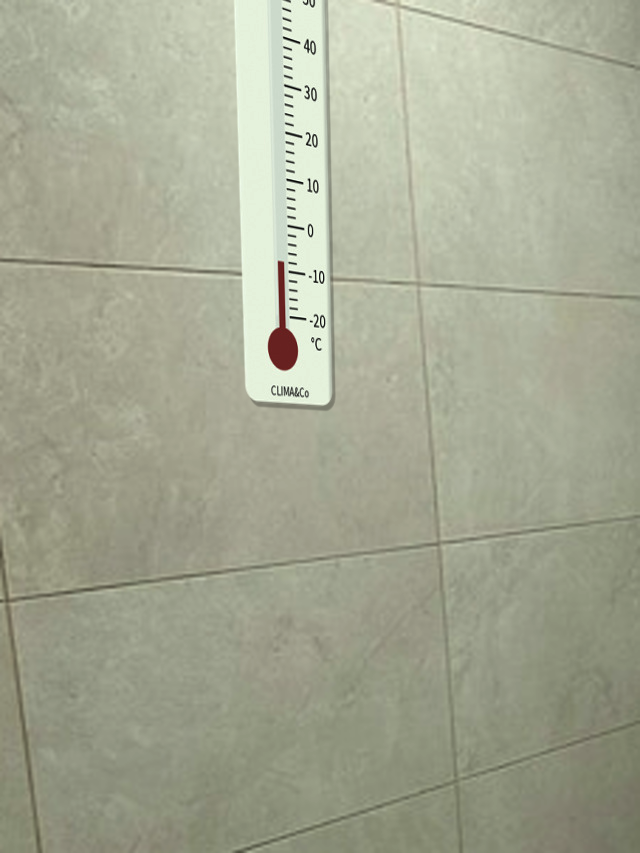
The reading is -8 °C
